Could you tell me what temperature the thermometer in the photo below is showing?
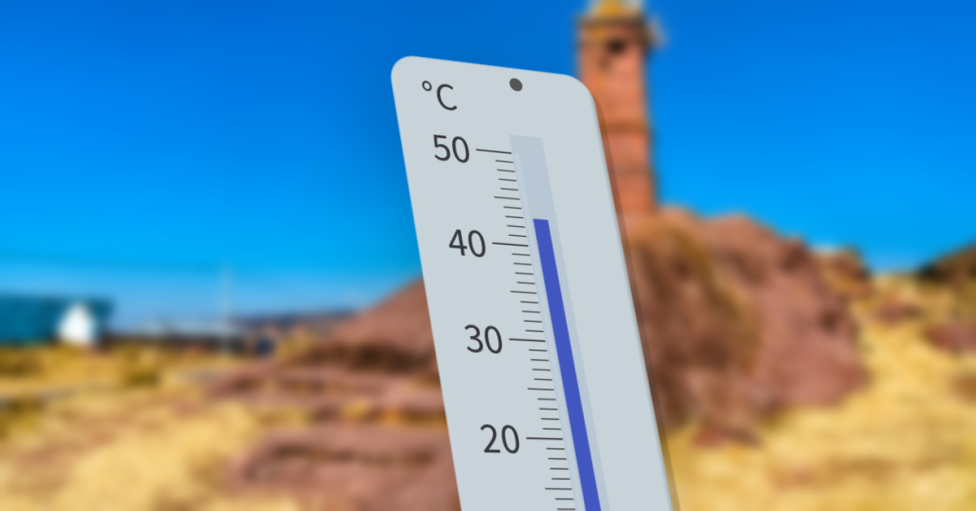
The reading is 43 °C
